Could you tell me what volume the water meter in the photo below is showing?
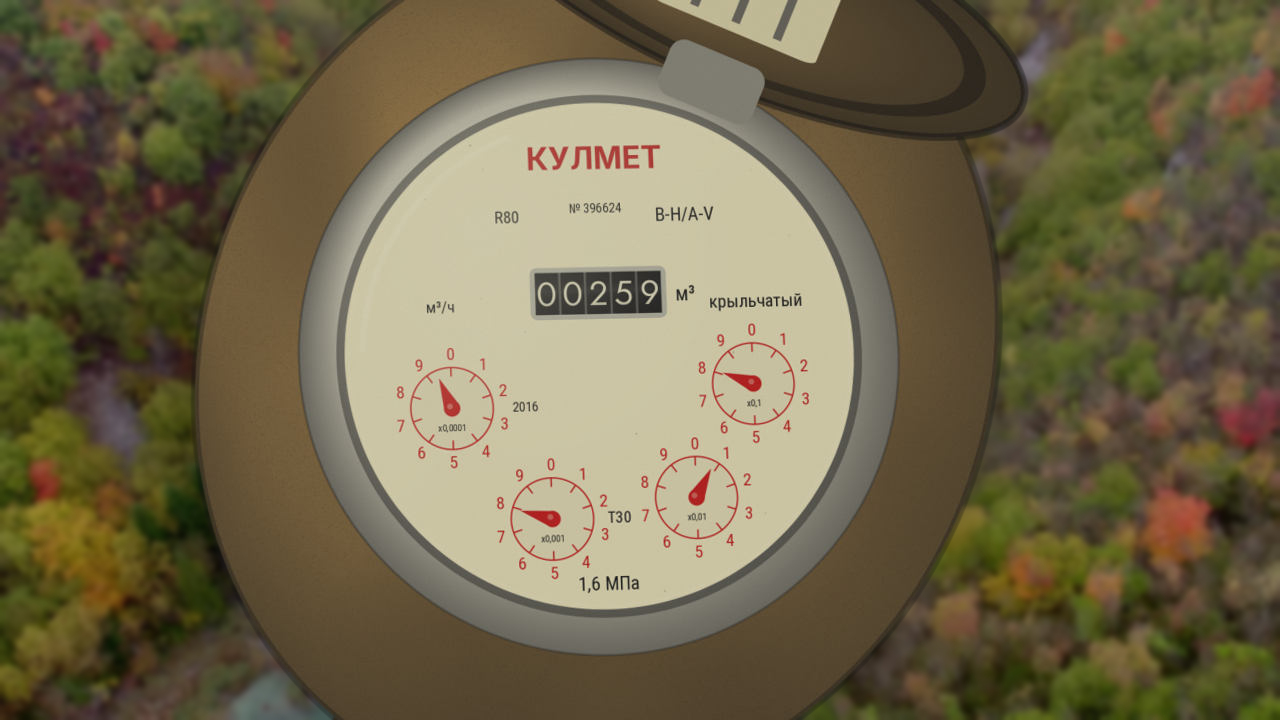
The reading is 259.8079 m³
